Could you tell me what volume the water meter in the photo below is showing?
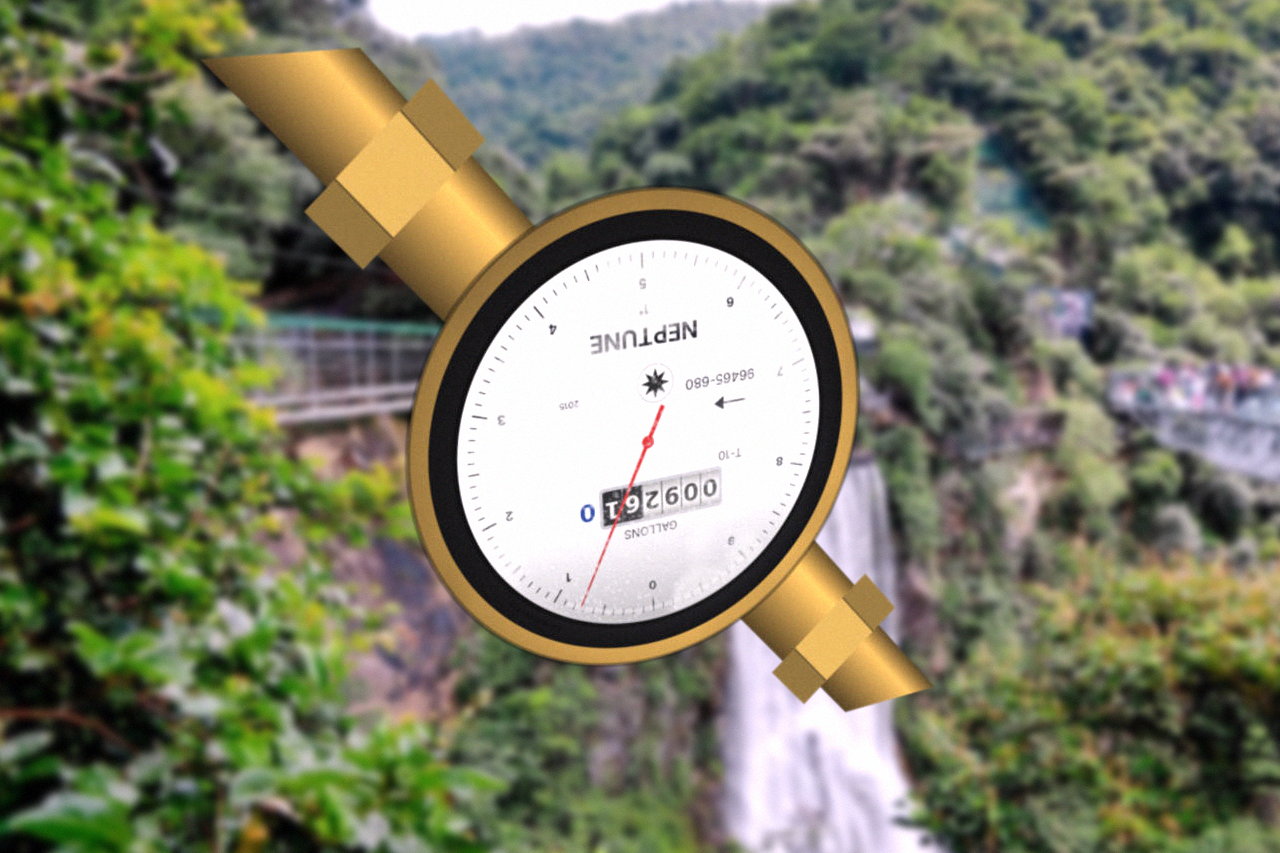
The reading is 92610.7 gal
